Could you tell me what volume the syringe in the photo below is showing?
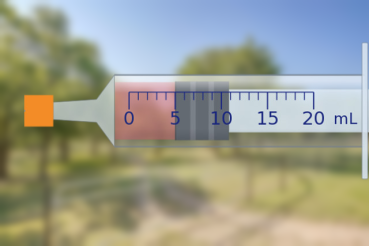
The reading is 5 mL
